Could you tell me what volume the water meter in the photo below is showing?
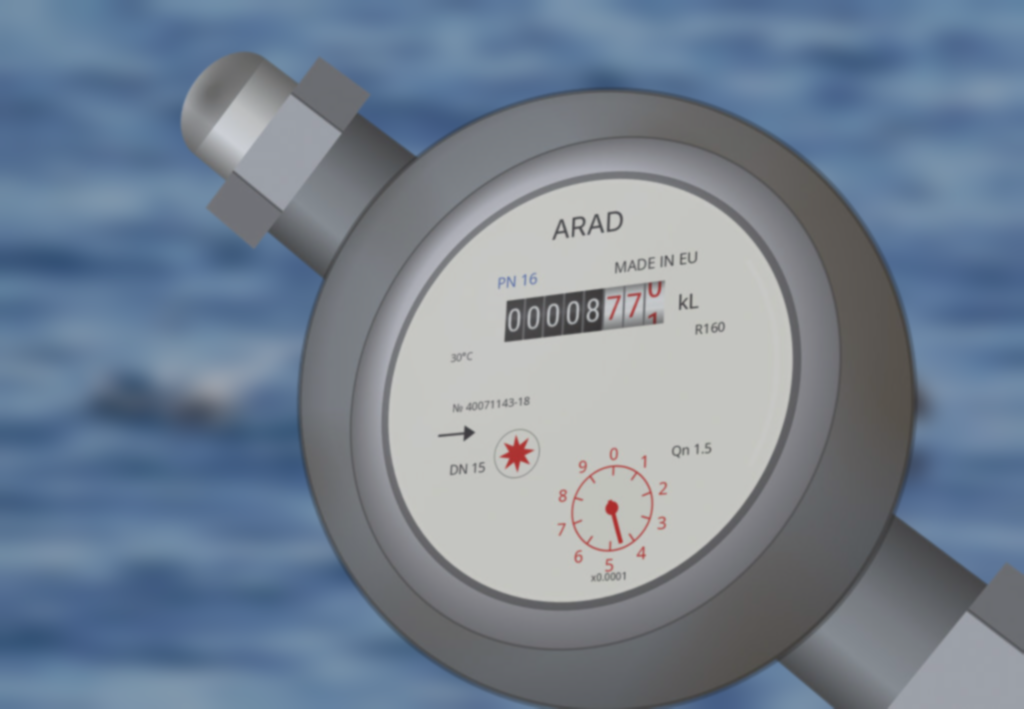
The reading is 8.7704 kL
